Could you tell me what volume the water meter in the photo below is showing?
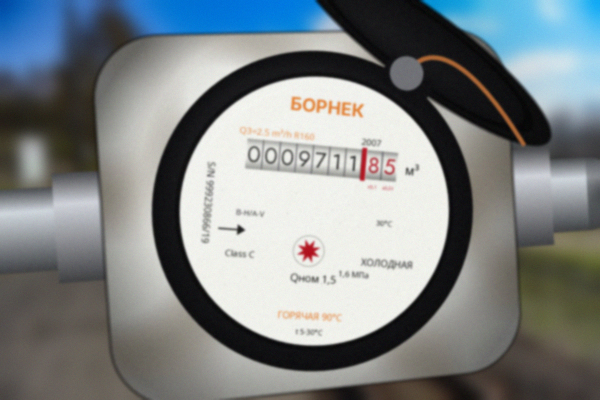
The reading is 9711.85 m³
